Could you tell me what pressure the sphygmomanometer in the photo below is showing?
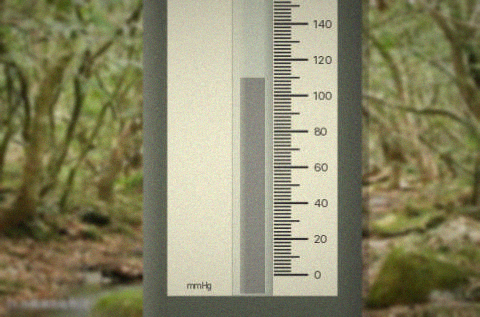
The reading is 110 mmHg
